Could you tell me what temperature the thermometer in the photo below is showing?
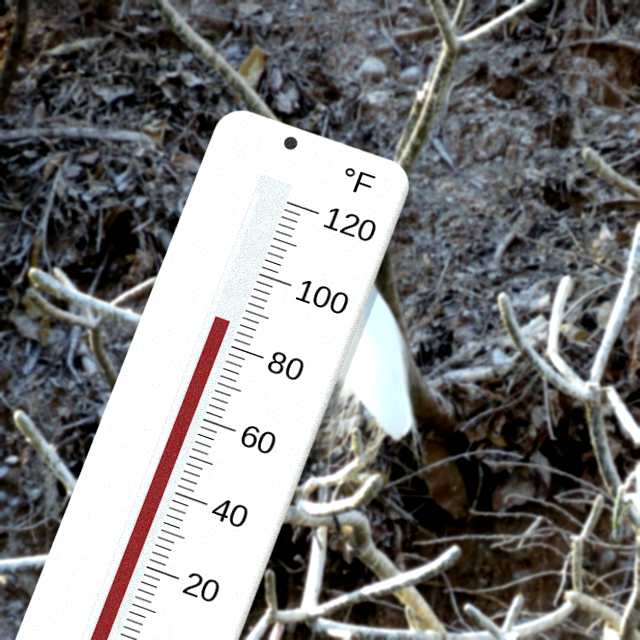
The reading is 86 °F
